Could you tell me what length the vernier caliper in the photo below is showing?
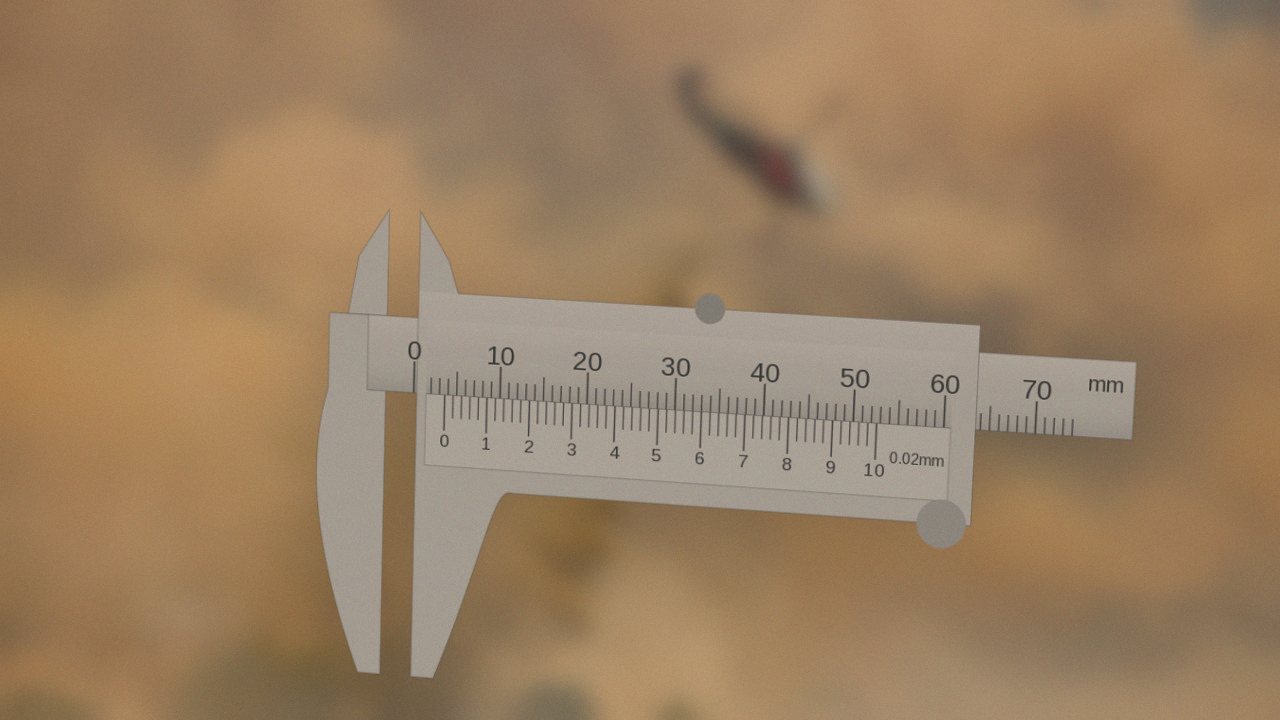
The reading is 3.6 mm
